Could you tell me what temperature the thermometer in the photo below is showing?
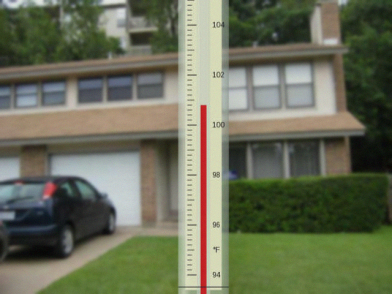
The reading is 100.8 °F
